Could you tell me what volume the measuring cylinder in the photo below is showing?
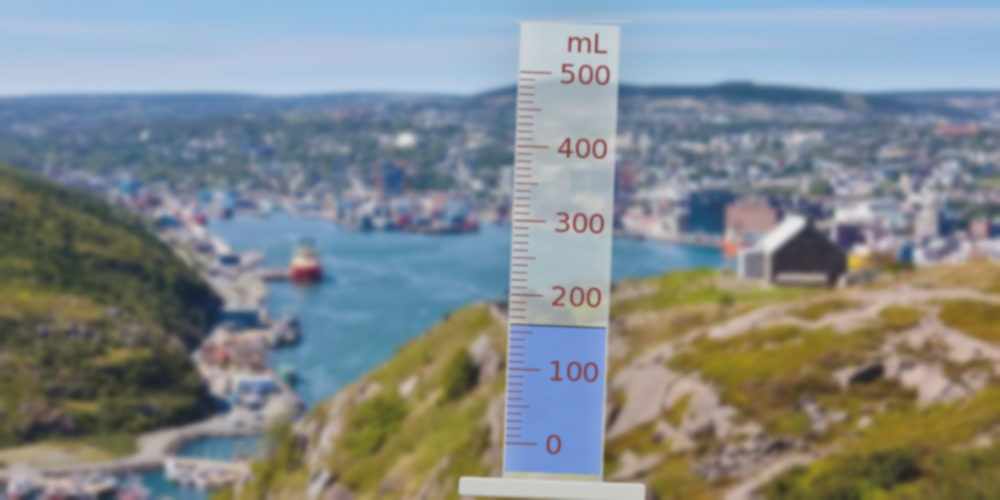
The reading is 160 mL
